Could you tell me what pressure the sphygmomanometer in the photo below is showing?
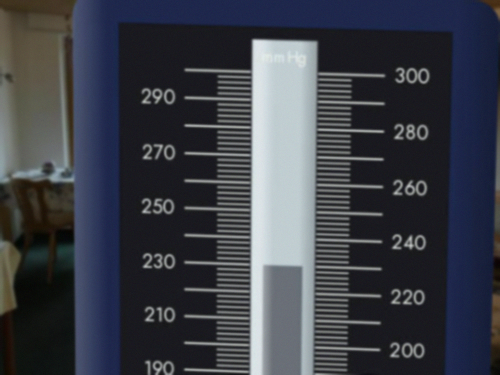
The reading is 230 mmHg
